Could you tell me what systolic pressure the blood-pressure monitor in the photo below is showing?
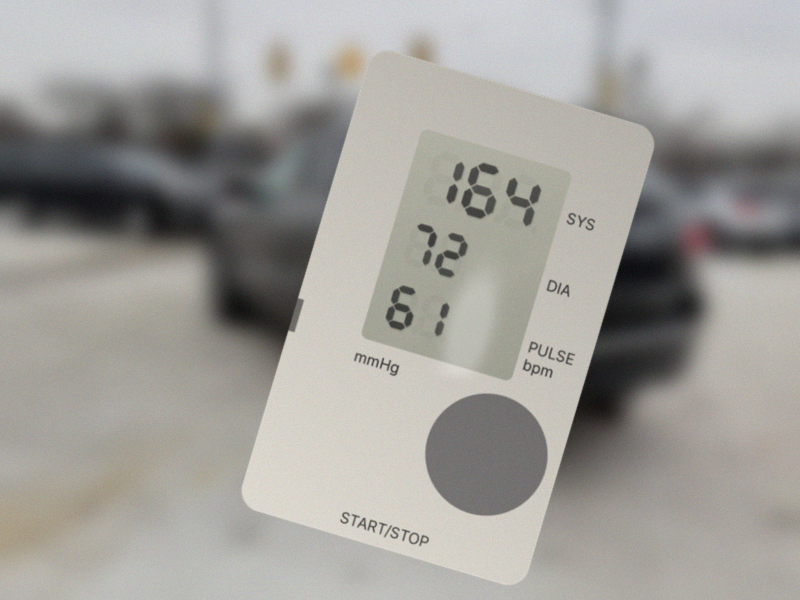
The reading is 164 mmHg
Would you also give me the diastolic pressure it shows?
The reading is 72 mmHg
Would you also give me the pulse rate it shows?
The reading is 61 bpm
